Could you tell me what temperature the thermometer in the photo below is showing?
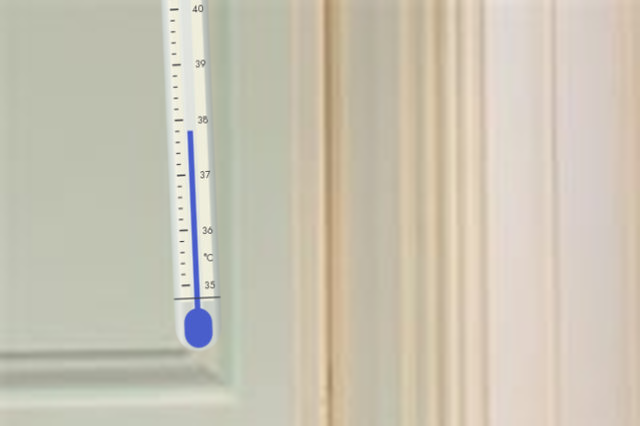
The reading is 37.8 °C
